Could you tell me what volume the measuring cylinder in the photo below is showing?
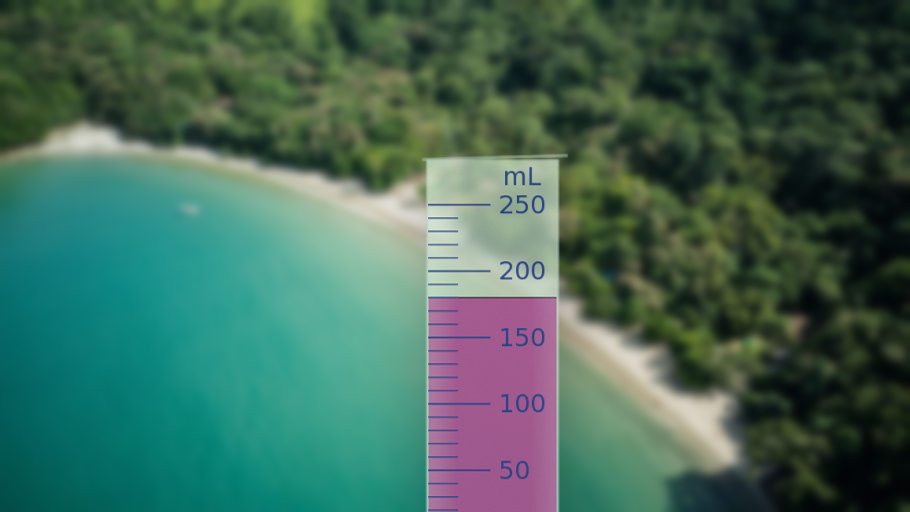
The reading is 180 mL
